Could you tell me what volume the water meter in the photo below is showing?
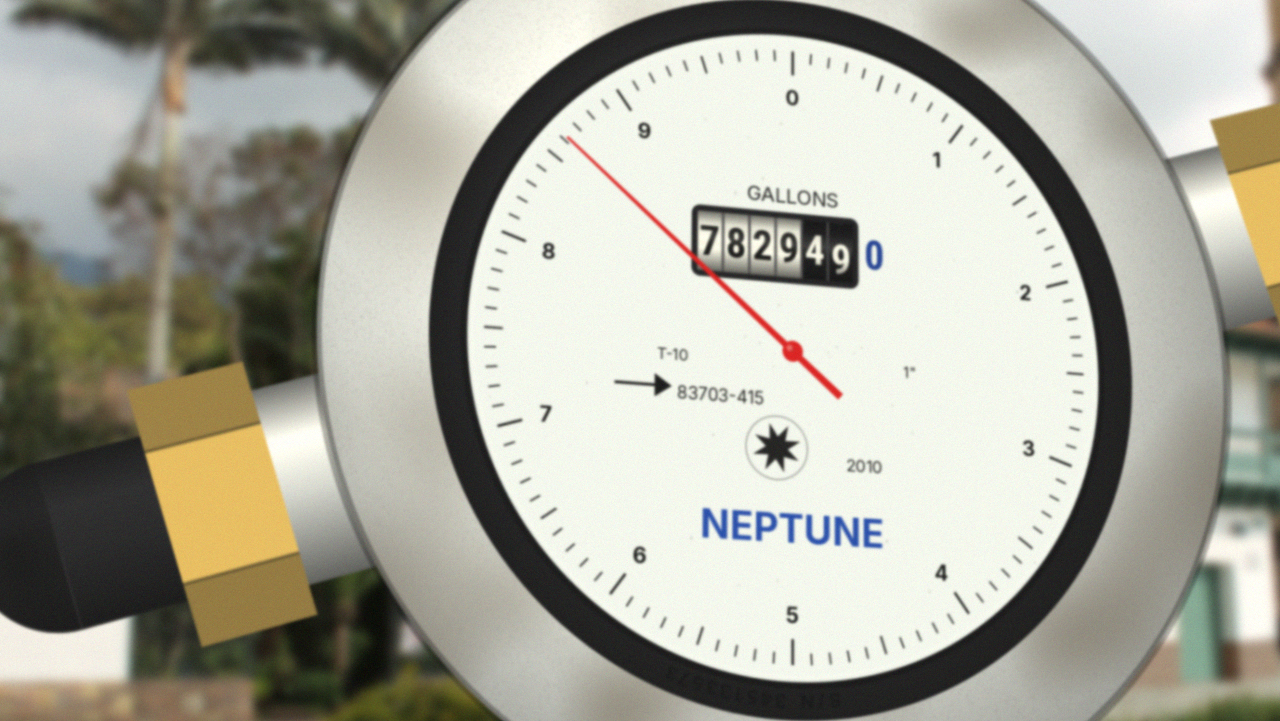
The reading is 7829488.6 gal
